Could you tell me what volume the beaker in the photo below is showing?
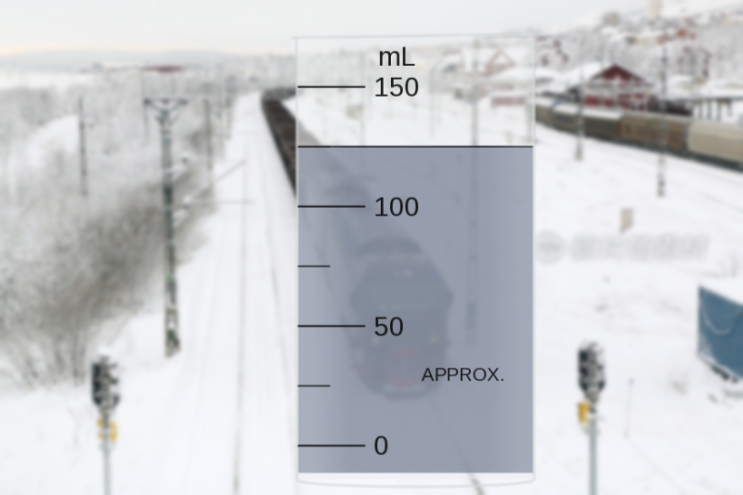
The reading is 125 mL
